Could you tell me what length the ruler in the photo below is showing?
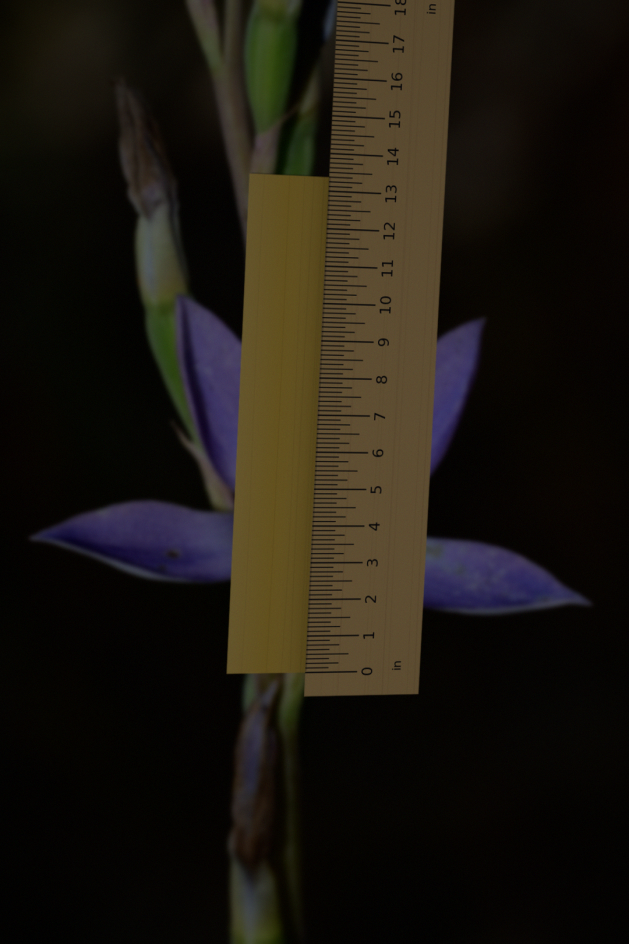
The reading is 13.375 in
